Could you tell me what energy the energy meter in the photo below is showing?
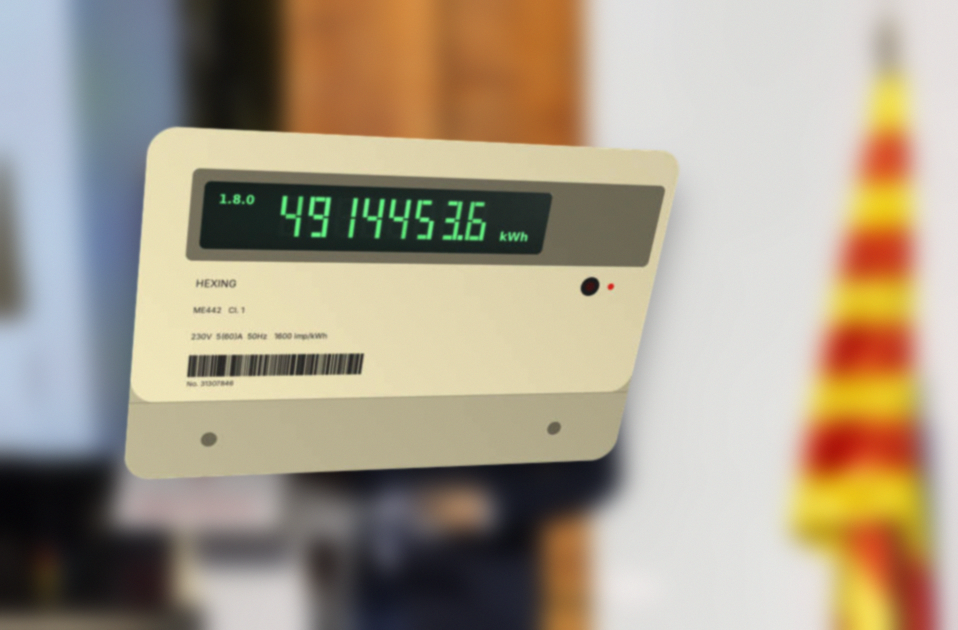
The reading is 4914453.6 kWh
